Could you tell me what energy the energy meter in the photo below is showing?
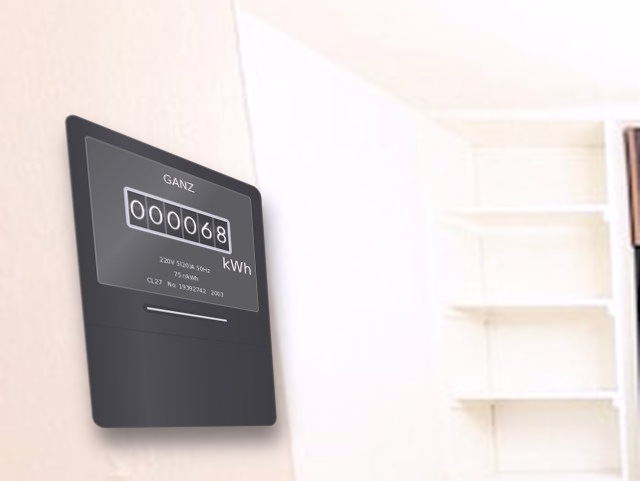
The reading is 68 kWh
